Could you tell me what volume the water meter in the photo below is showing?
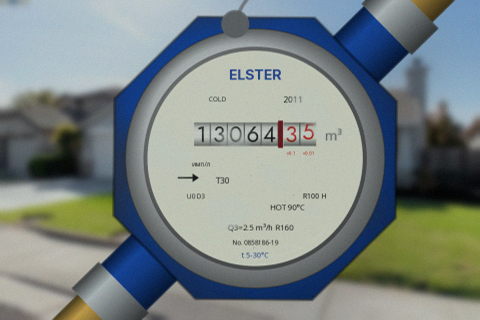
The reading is 13064.35 m³
